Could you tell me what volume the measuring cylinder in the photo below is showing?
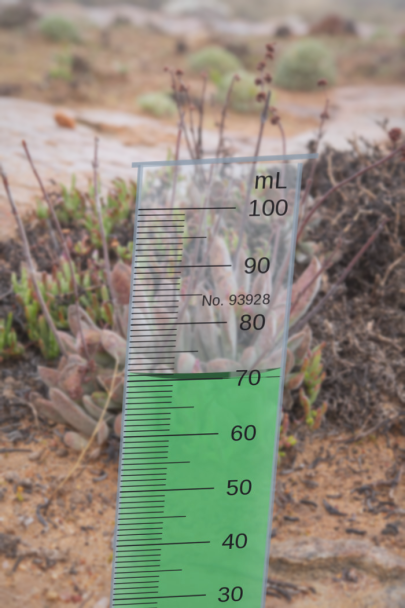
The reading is 70 mL
